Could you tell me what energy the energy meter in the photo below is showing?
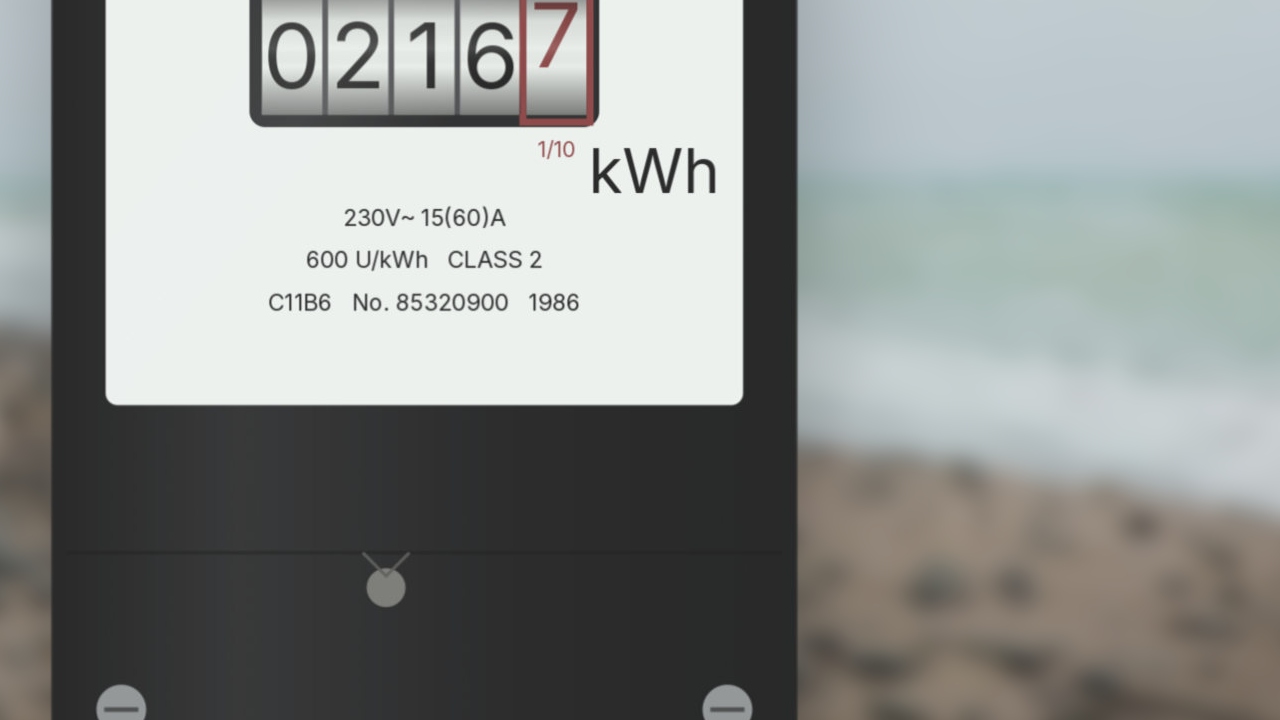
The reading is 216.7 kWh
